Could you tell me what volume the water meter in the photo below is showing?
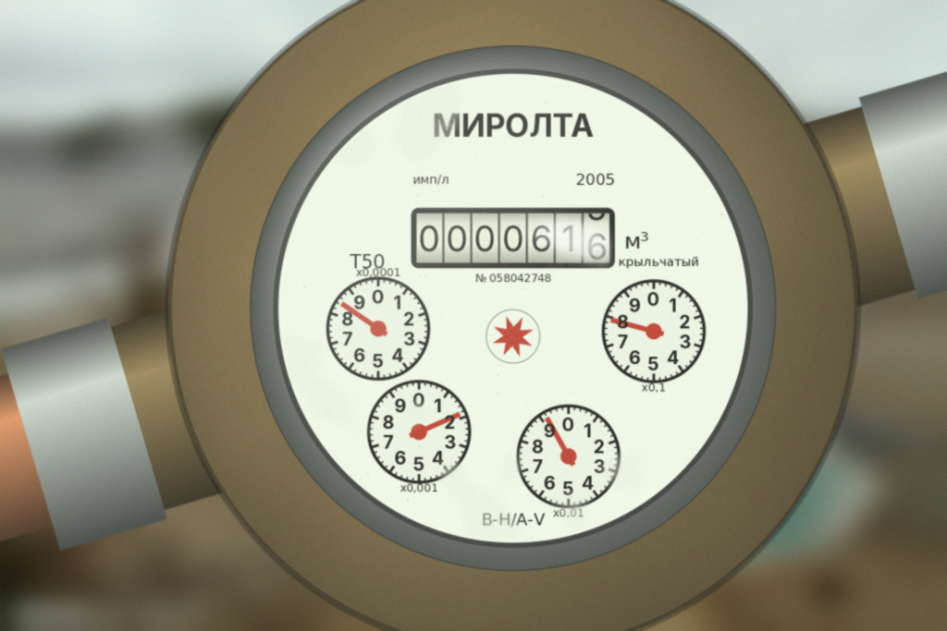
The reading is 615.7918 m³
